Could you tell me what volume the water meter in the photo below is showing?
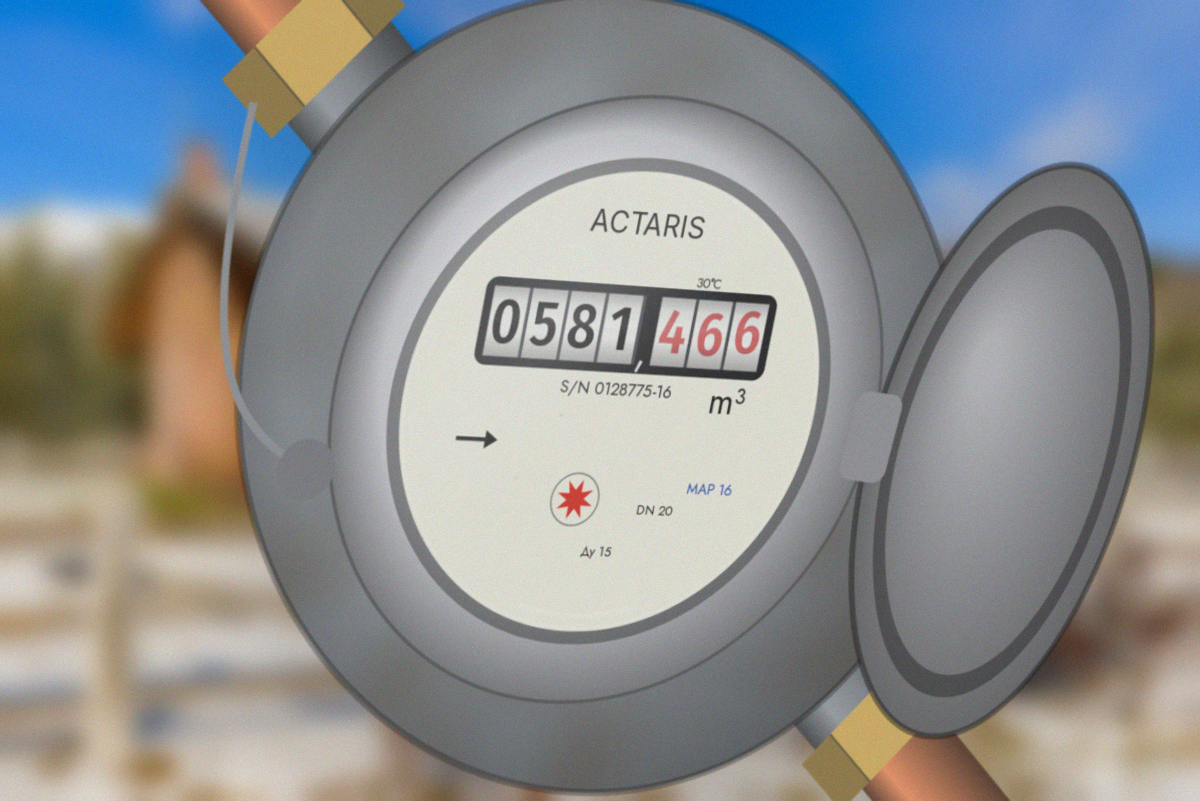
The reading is 581.466 m³
